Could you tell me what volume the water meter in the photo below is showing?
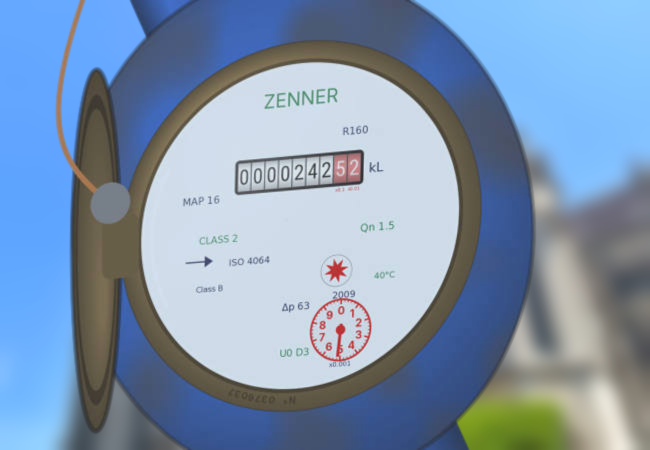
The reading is 242.525 kL
